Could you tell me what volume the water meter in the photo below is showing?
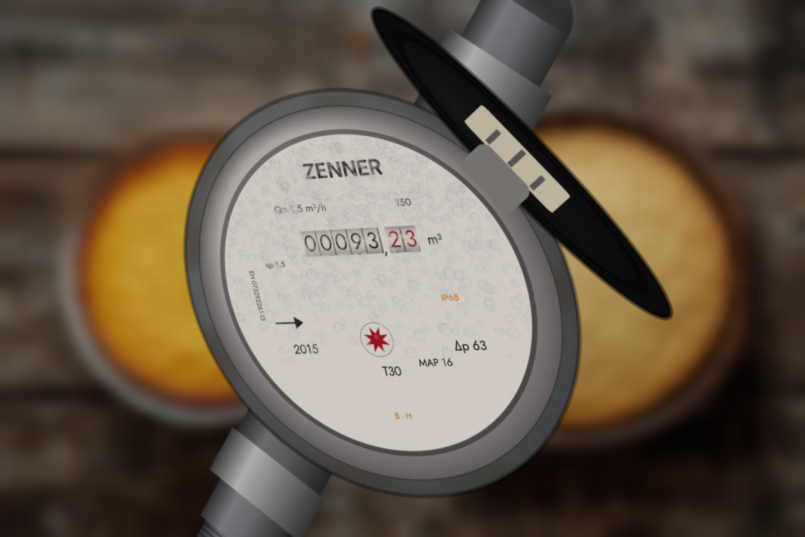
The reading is 93.23 m³
